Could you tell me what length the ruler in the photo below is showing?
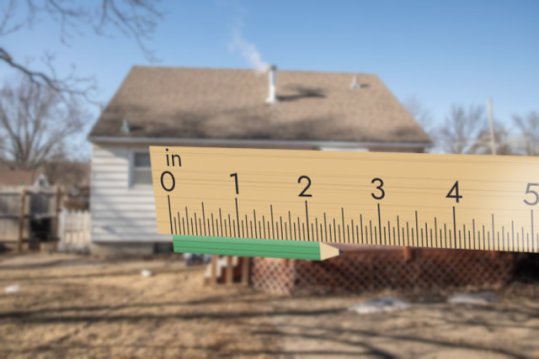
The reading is 2.5 in
